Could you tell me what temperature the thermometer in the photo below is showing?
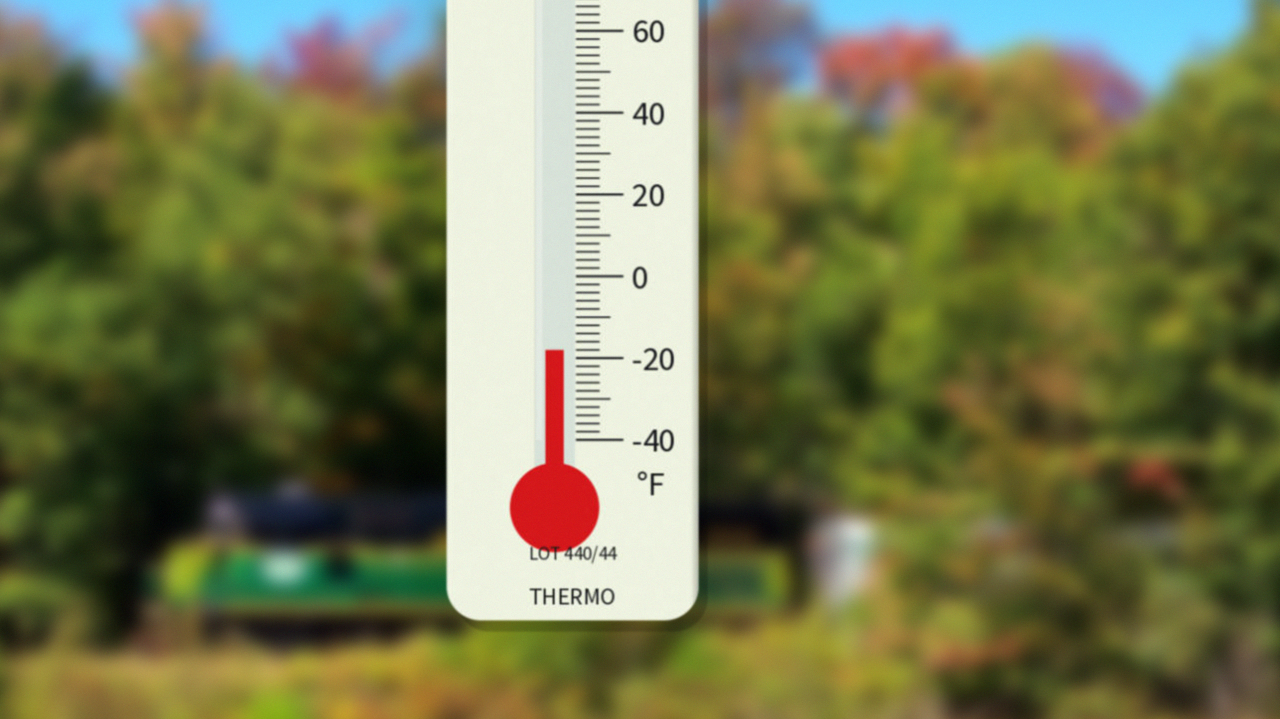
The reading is -18 °F
